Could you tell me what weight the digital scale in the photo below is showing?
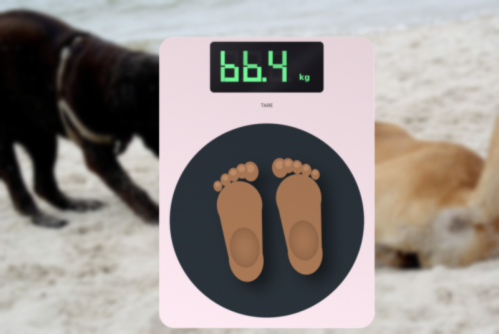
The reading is 66.4 kg
